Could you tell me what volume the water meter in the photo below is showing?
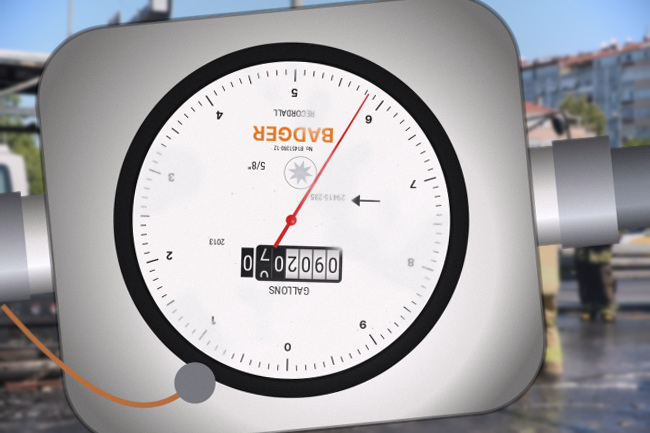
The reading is 902065.8 gal
